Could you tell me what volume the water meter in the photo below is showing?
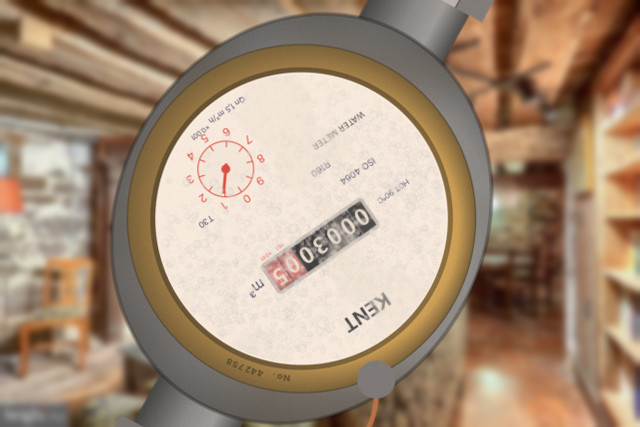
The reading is 30.051 m³
